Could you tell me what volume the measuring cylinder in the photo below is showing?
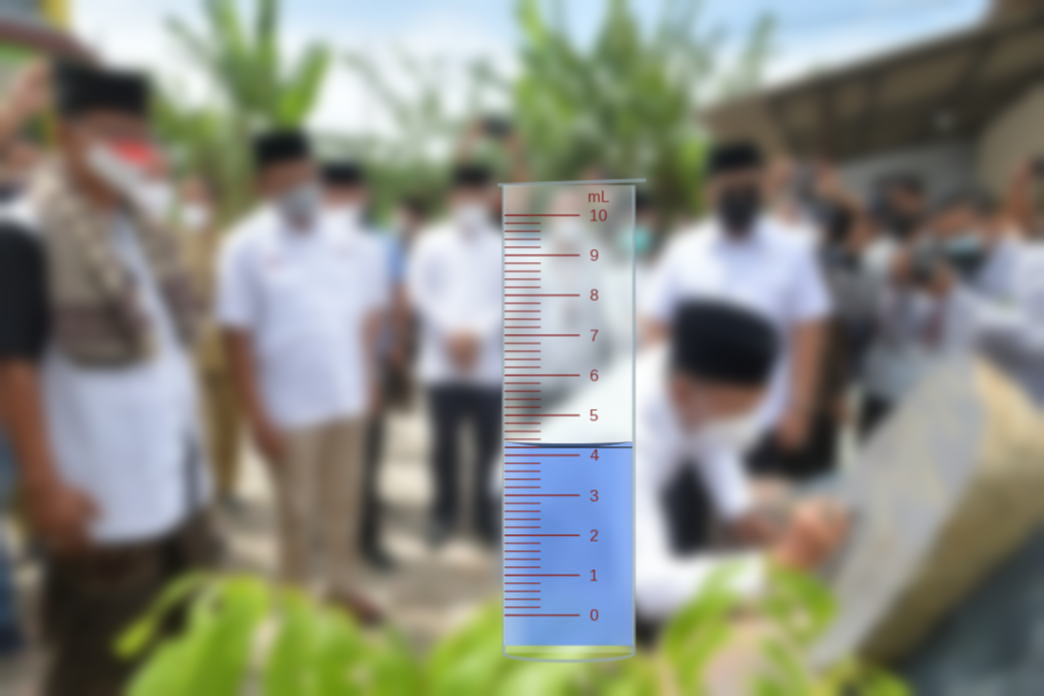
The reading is 4.2 mL
